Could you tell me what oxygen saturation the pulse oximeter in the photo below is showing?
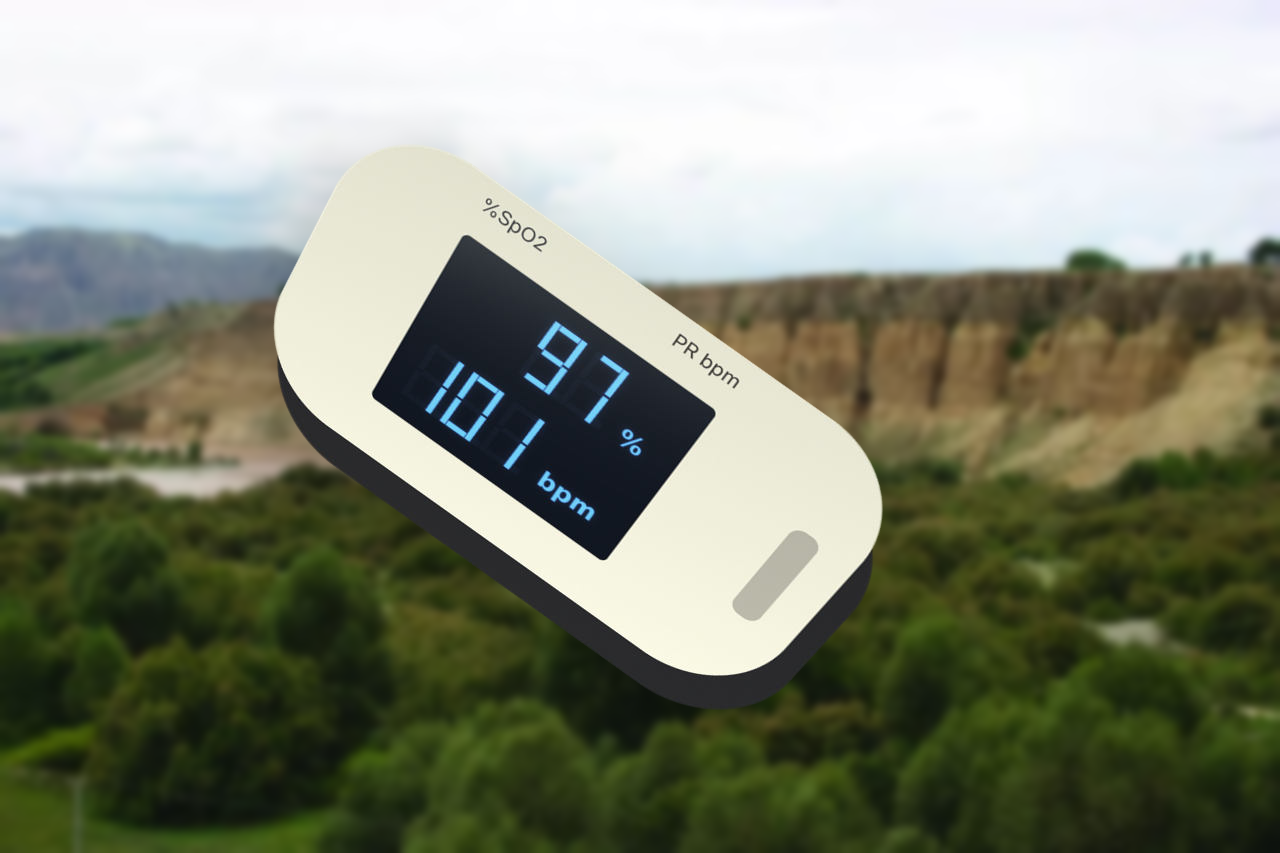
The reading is 97 %
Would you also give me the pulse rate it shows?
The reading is 101 bpm
